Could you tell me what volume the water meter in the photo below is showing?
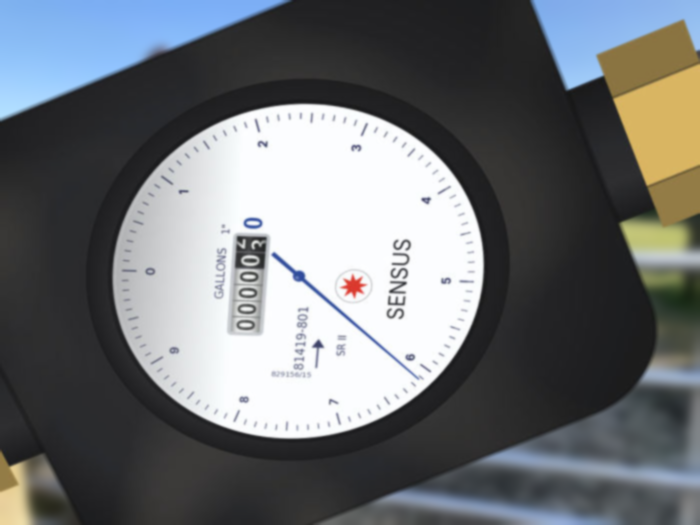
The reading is 26.1 gal
